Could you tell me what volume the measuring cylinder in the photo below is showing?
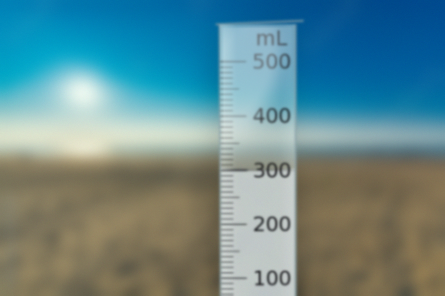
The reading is 300 mL
